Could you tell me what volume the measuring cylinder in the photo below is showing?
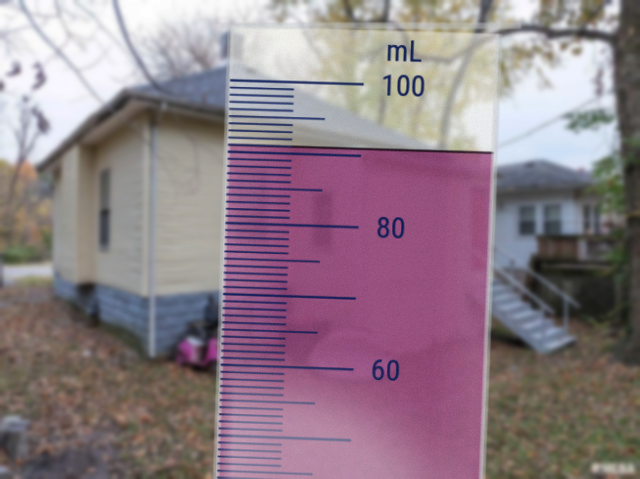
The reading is 91 mL
